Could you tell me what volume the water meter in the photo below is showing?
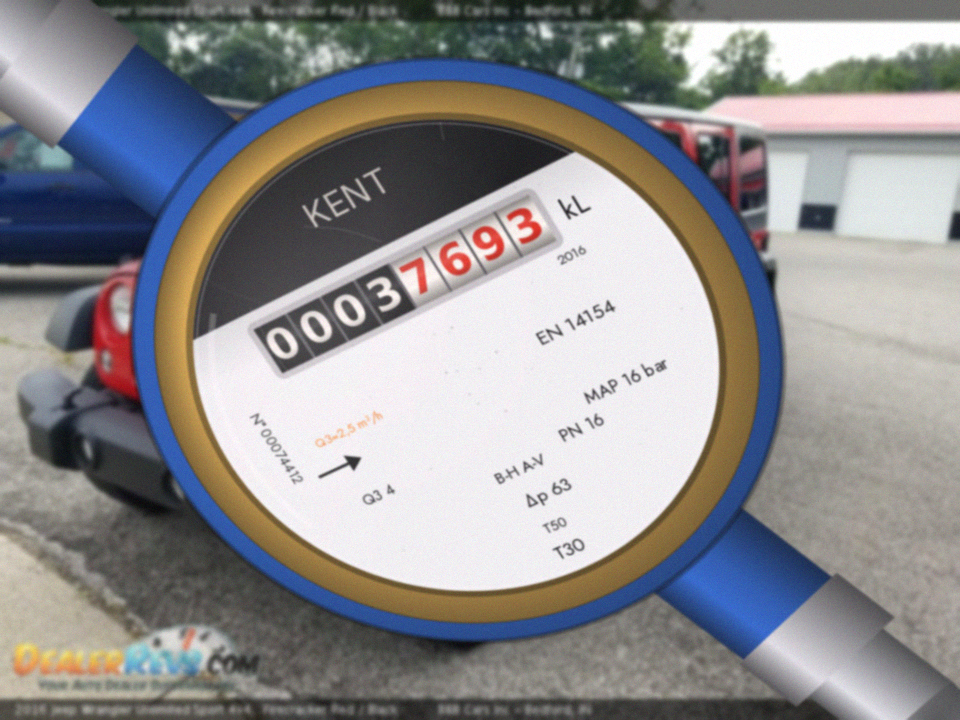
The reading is 3.7693 kL
